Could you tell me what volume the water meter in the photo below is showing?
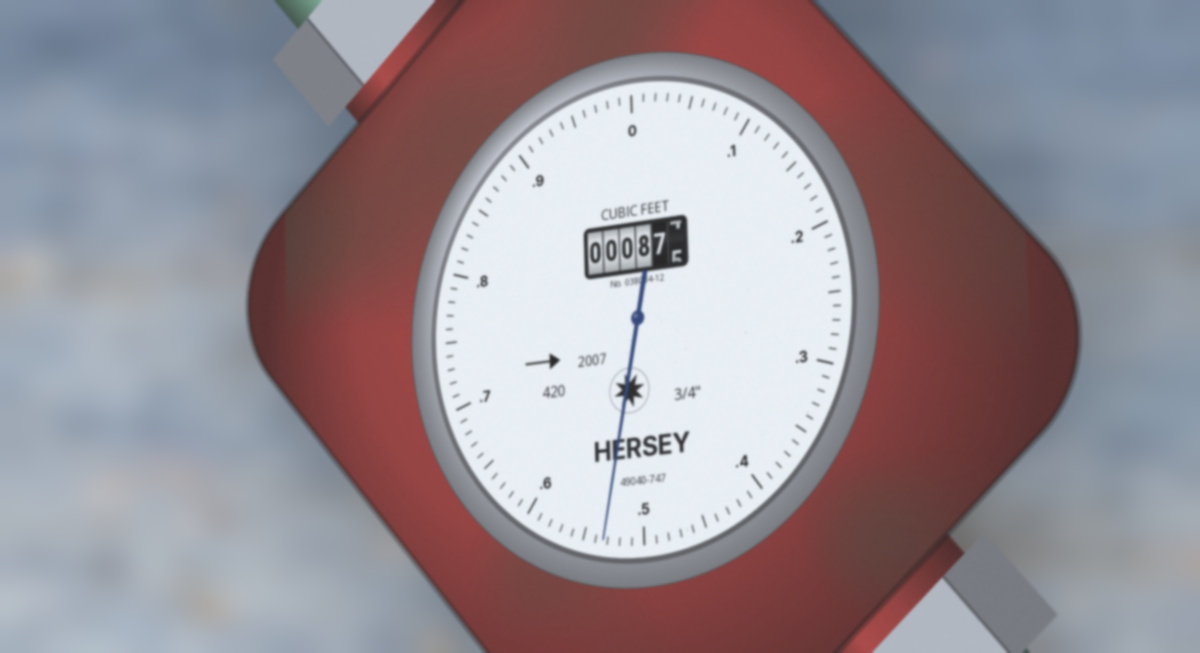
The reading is 874.53 ft³
